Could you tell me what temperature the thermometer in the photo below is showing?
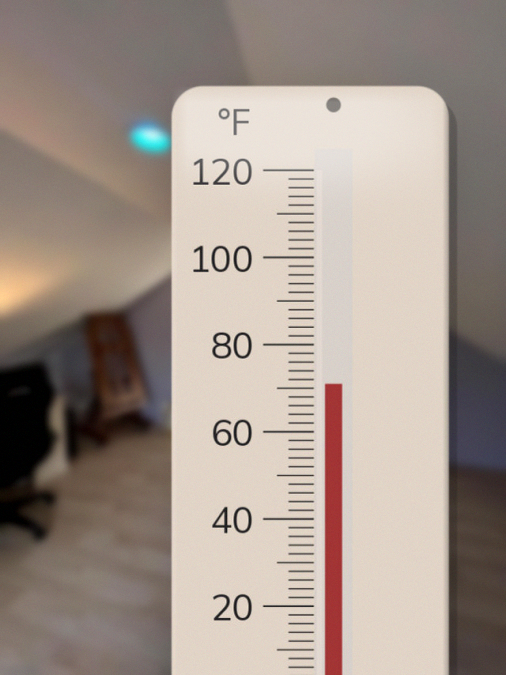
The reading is 71 °F
